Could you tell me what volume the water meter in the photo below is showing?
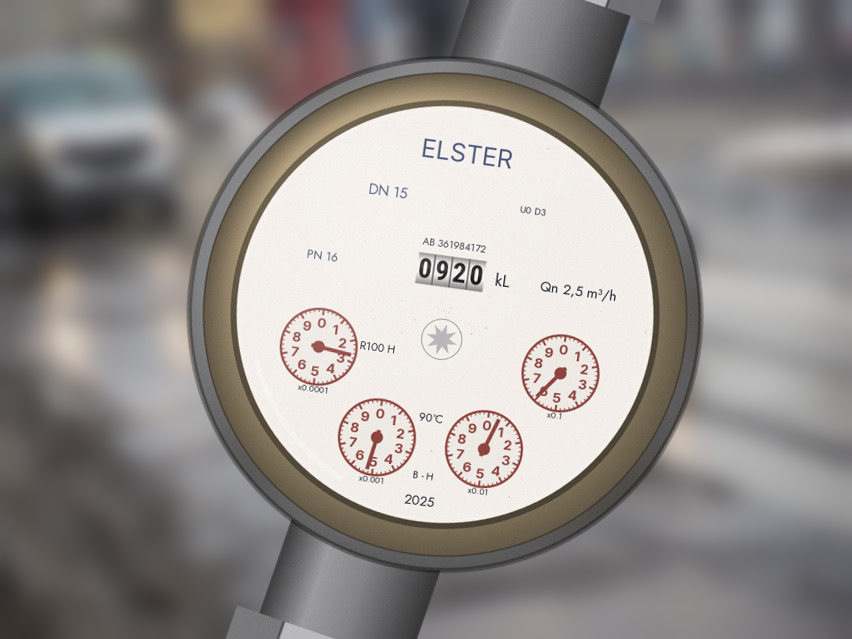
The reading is 920.6052 kL
